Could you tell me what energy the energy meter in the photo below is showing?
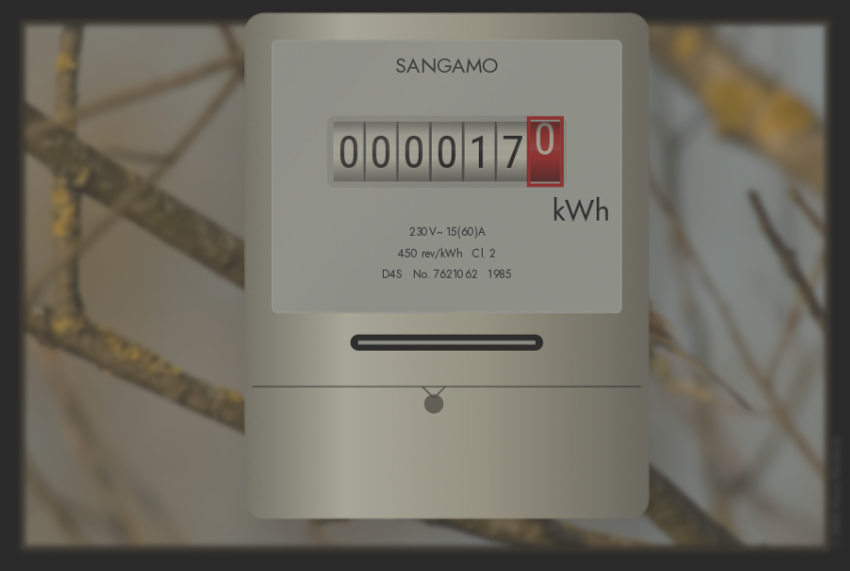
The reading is 17.0 kWh
